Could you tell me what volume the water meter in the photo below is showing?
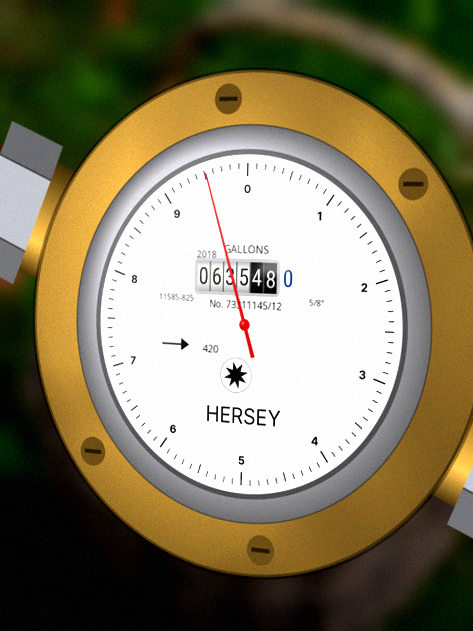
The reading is 635479.5 gal
